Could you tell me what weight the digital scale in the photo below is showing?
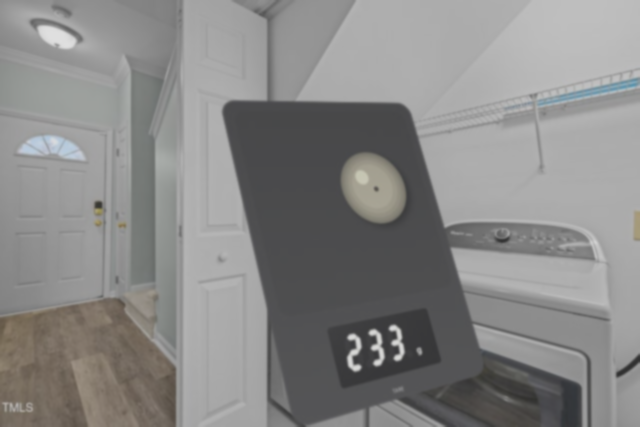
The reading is 233 g
